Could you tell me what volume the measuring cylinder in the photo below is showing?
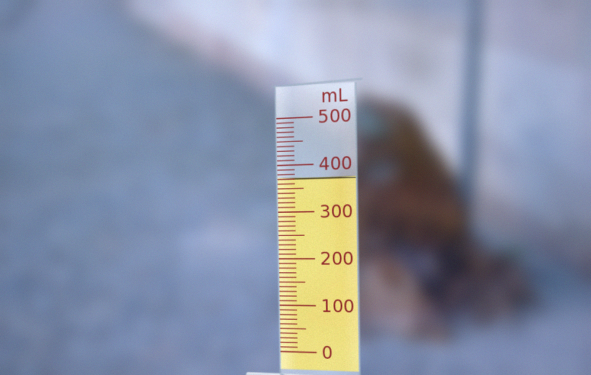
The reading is 370 mL
